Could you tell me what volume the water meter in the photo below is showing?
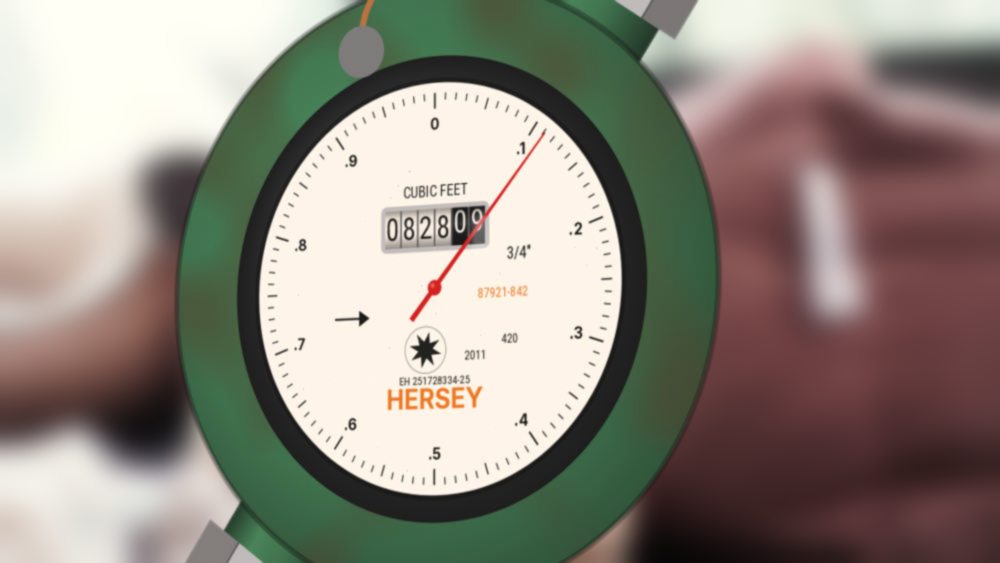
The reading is 82809.11 ft³
